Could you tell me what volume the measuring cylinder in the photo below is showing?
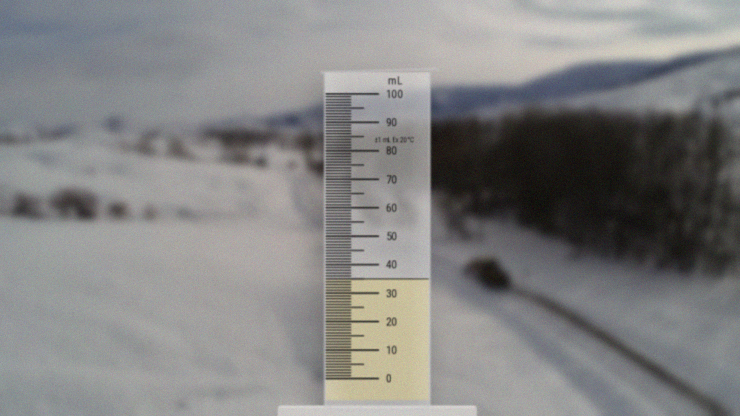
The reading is 35 mL
